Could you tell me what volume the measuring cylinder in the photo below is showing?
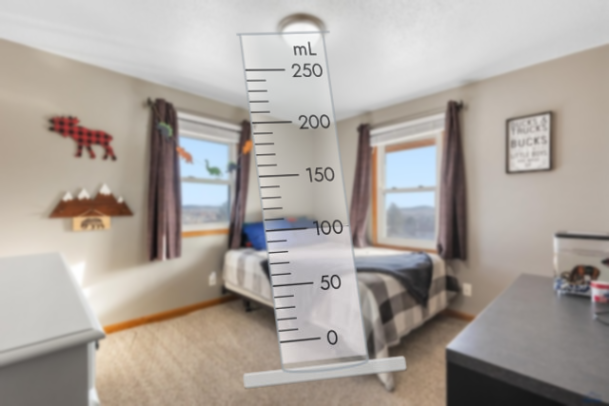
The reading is 100 mL
